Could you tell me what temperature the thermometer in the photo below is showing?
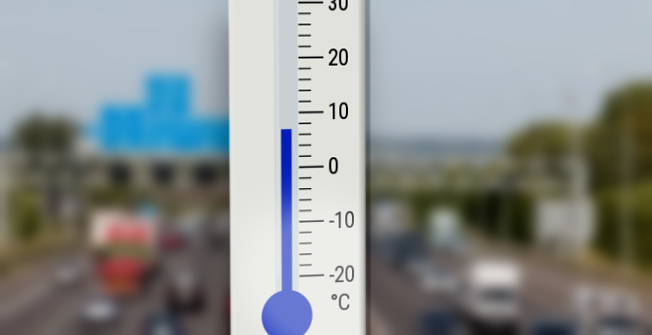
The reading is 7 °C
